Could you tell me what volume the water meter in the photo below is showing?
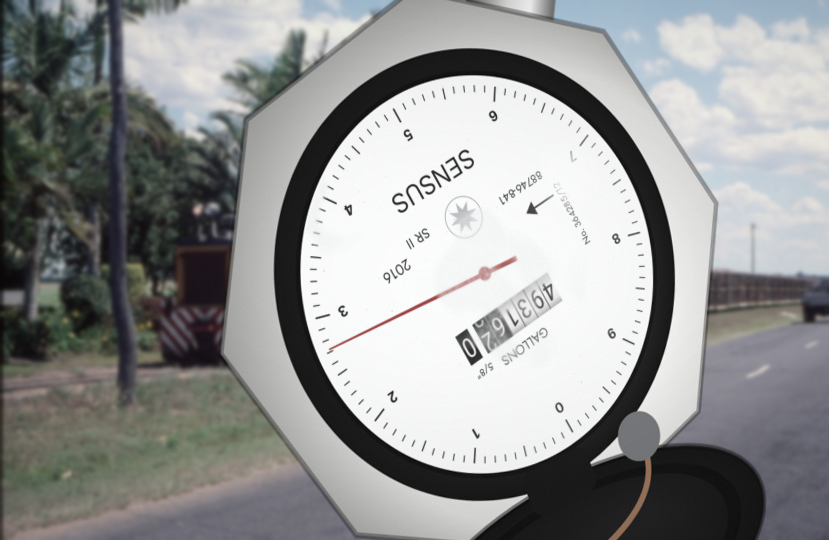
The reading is 4931622.7 gal
